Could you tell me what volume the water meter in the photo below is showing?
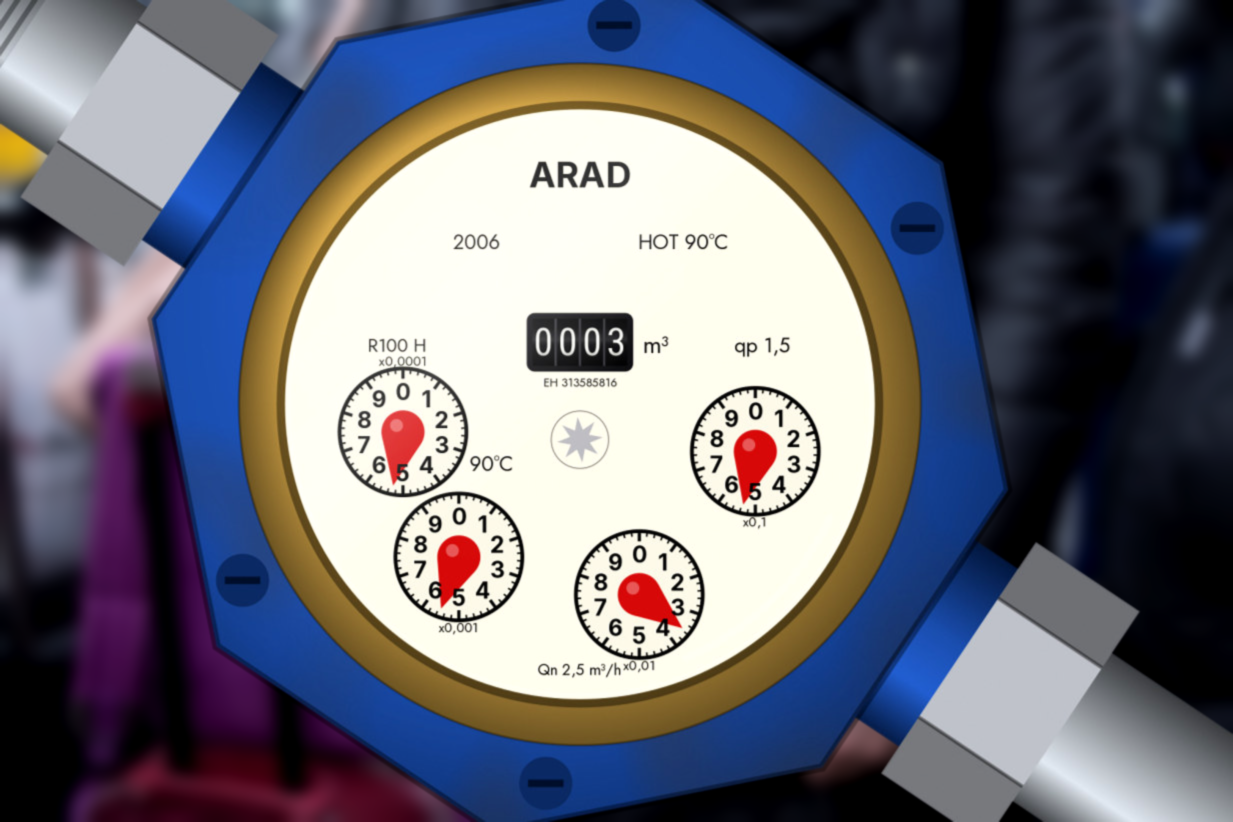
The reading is 3.5355 m³
